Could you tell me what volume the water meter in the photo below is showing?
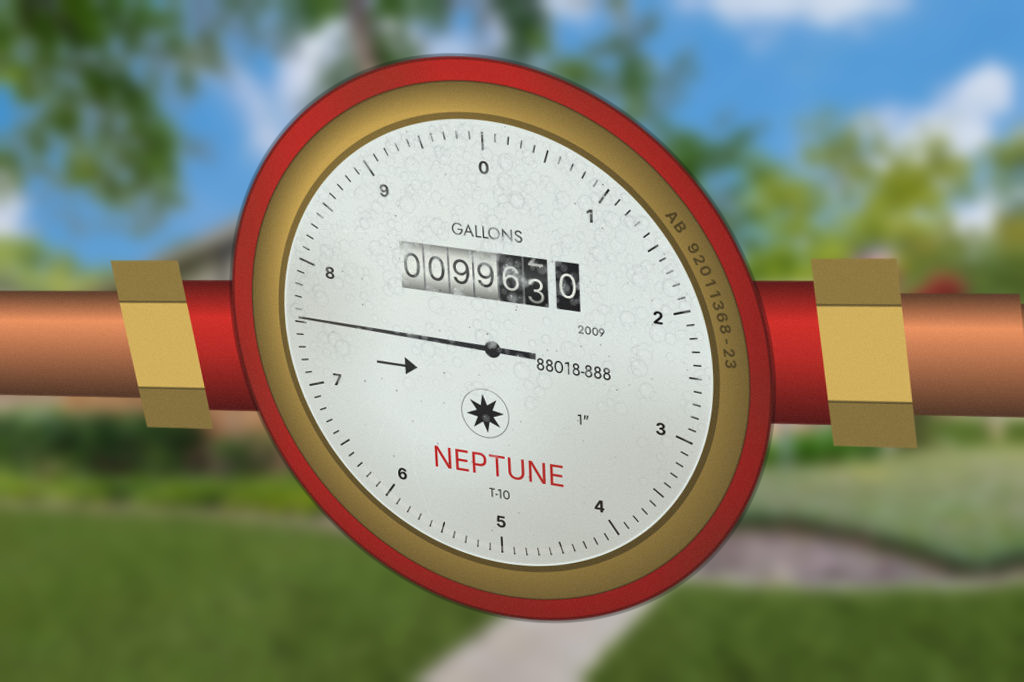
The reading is 99627.5 gal
